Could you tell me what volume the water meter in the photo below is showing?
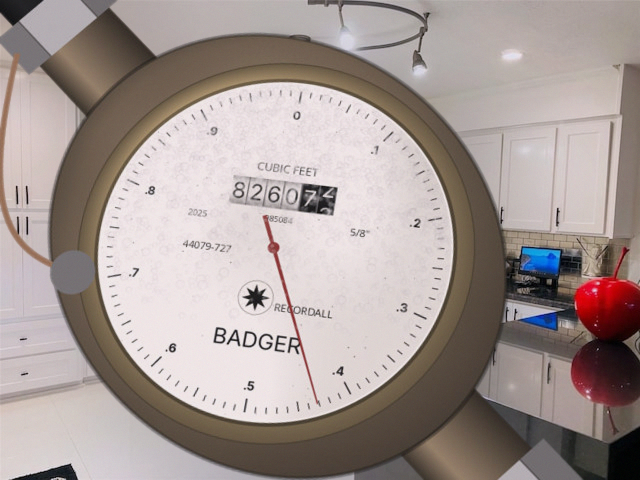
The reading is 826072.43 ft³
